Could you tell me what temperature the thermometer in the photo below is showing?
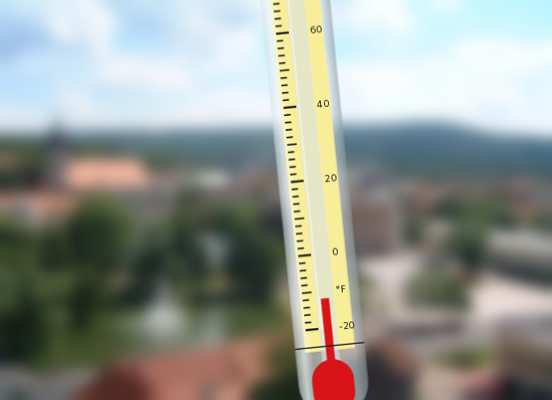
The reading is -12 °F
